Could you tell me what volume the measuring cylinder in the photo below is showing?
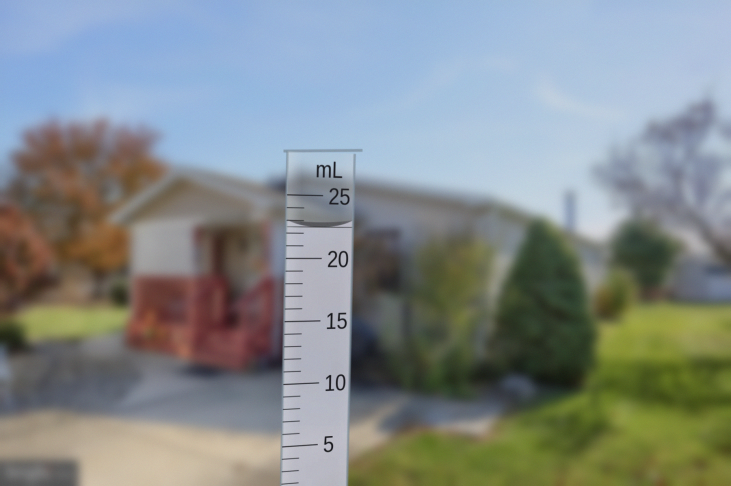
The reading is 22.5 mL
